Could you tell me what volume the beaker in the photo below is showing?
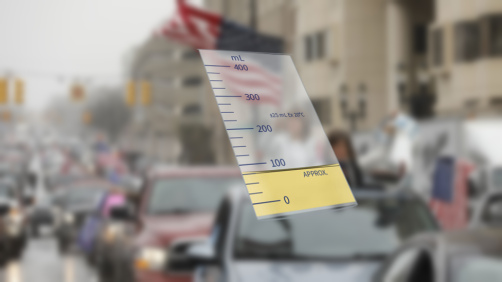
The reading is 75 mL
